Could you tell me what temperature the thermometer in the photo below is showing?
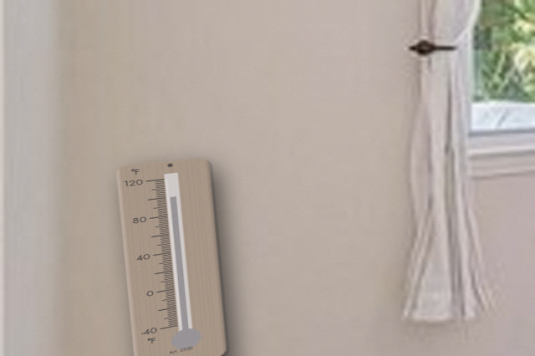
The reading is 100 °F
